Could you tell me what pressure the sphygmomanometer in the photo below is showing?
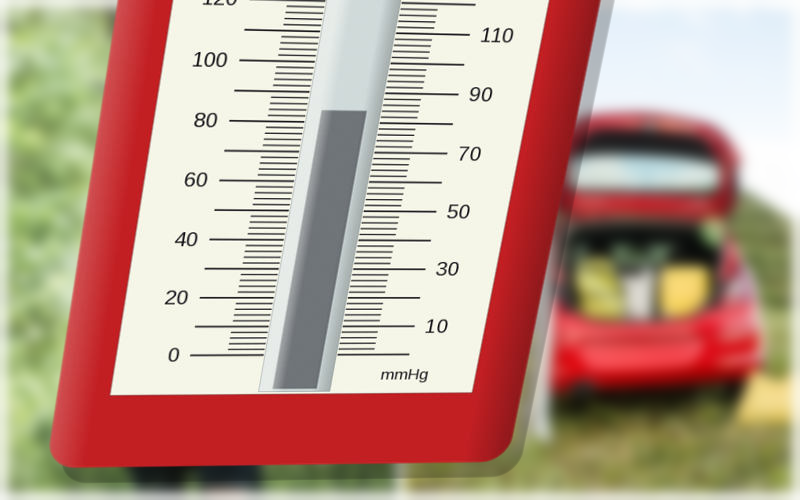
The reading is 84 mmHg
